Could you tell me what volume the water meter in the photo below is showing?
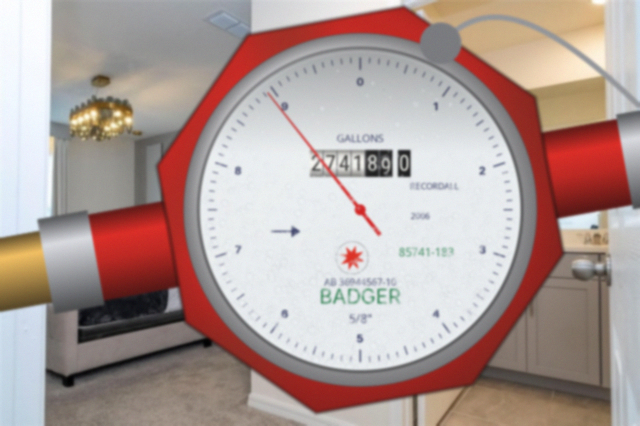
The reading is 2741888.9 gal
